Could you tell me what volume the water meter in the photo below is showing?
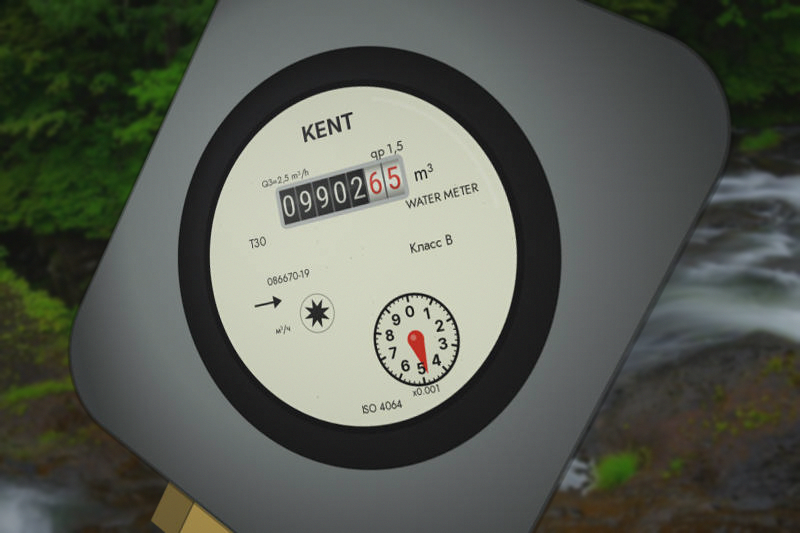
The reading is 9902.654 m³
